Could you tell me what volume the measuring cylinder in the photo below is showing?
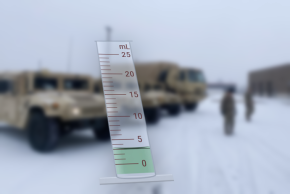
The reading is 3 mL
